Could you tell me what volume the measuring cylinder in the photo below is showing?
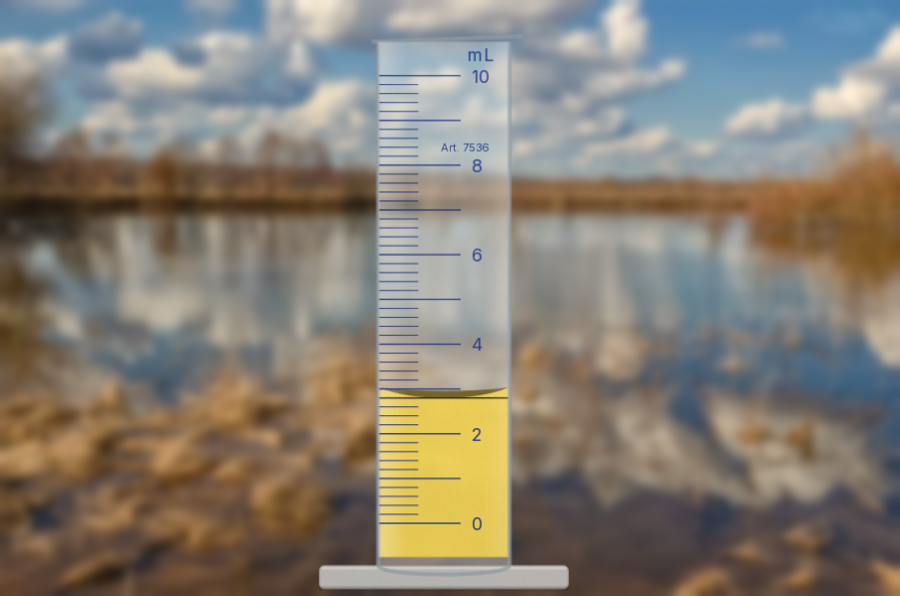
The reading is 2.8 mL
